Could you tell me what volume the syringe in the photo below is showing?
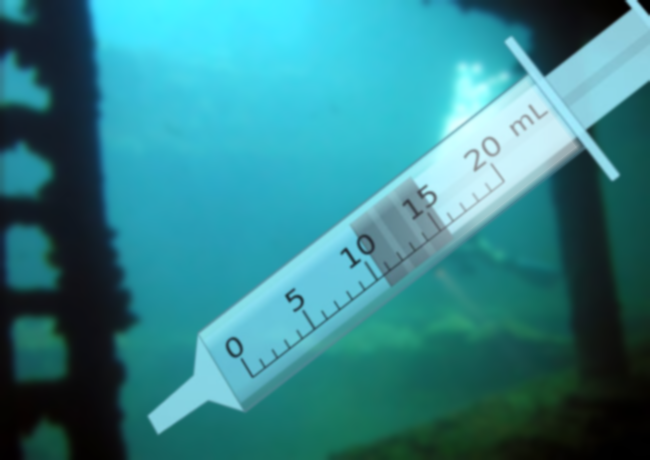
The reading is 10.5 mL
